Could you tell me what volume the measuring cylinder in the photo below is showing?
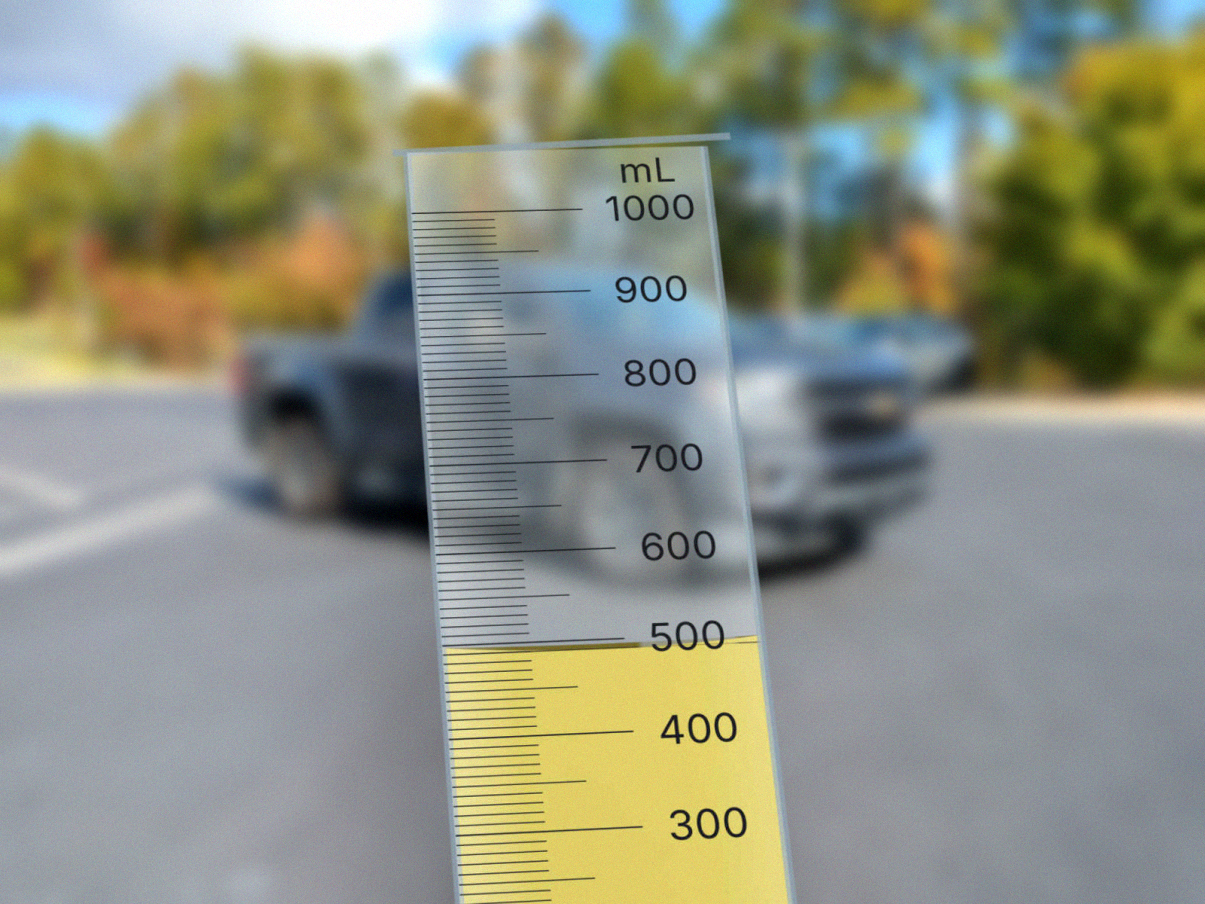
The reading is 490 mL
